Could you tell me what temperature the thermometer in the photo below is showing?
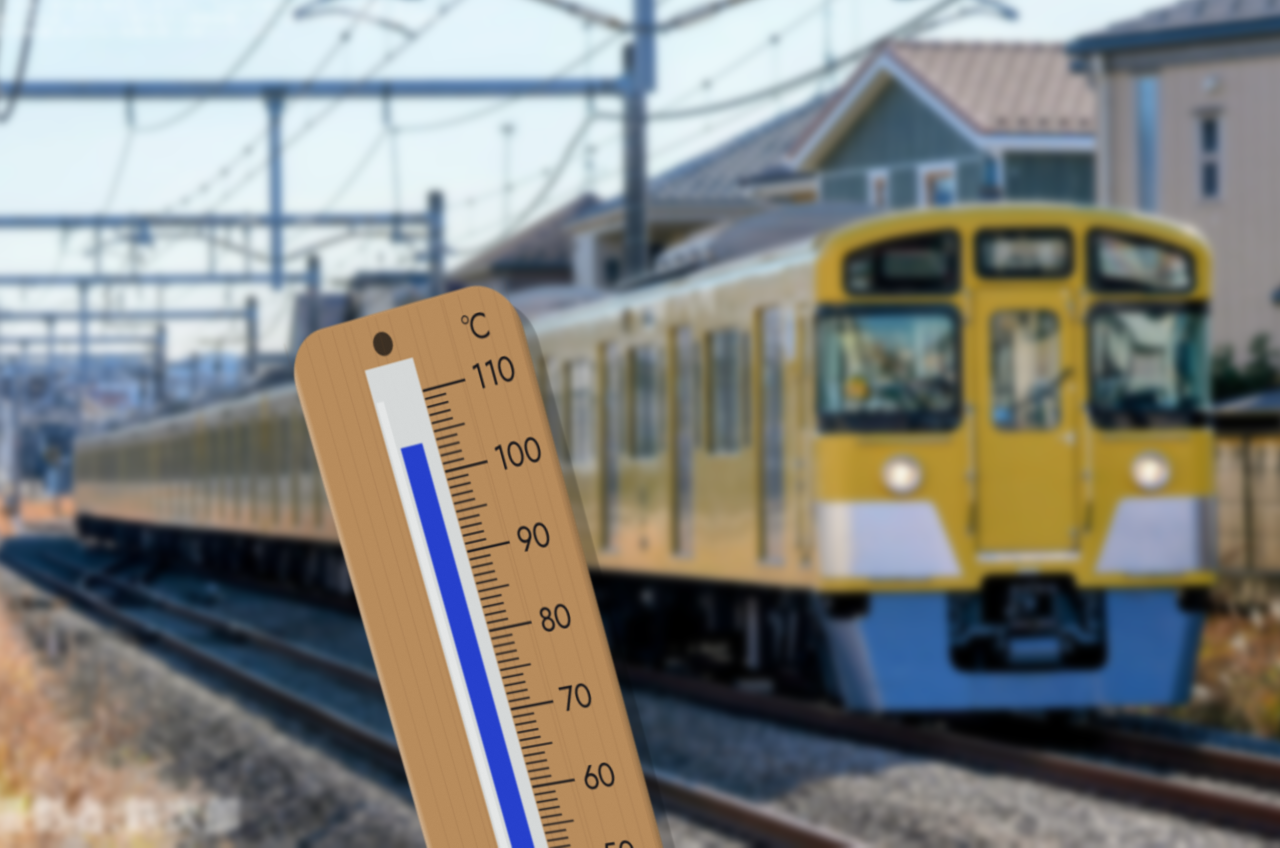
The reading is 104 °C
